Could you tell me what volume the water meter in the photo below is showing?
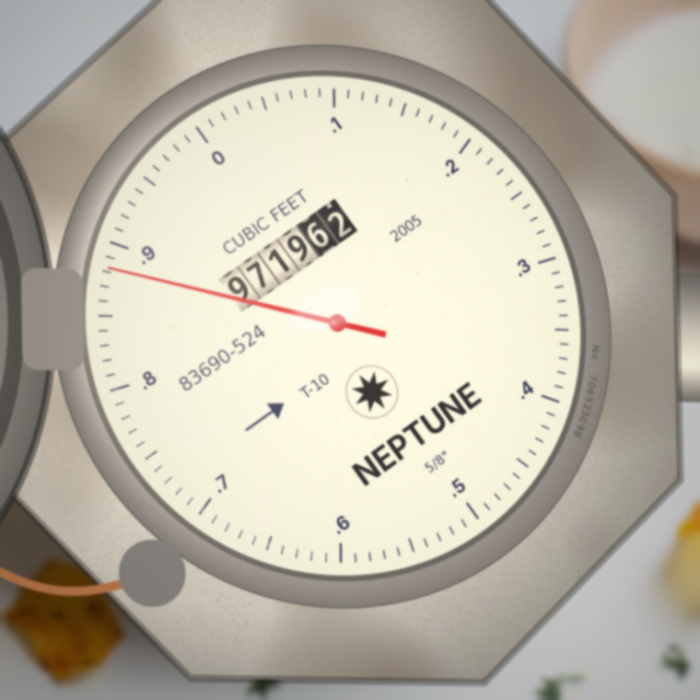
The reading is 971961.88 ft³
